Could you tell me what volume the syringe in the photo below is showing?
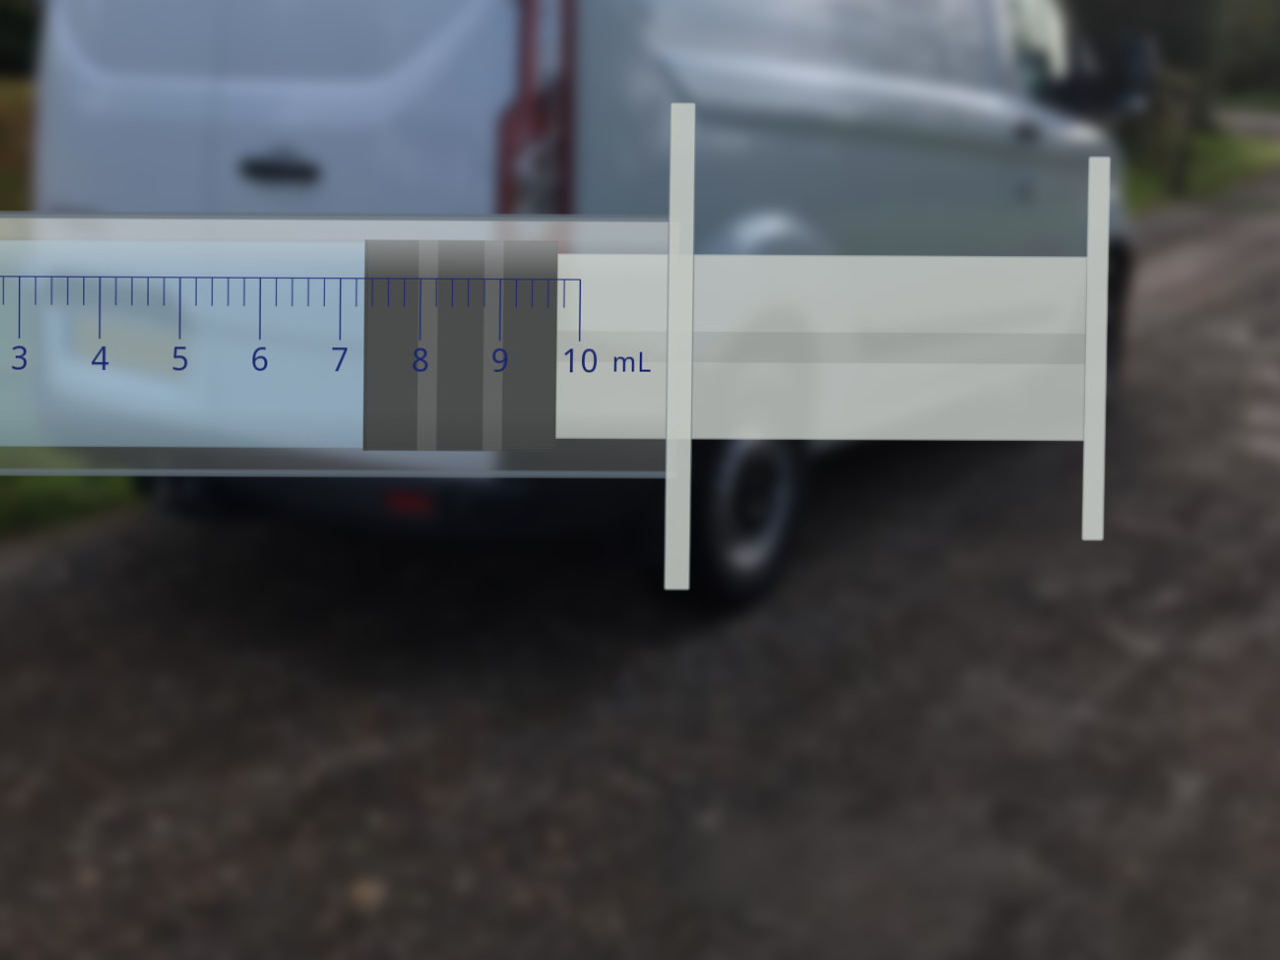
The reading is 7.3 mL
